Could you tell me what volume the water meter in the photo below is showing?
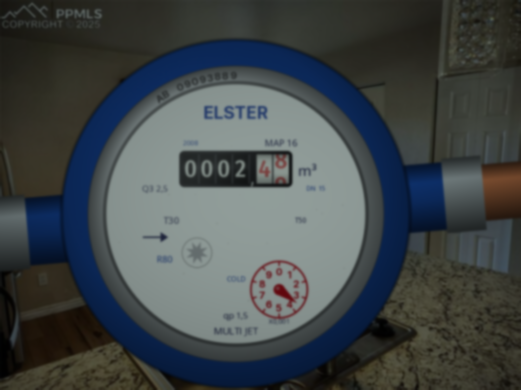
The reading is 2.483 m³
